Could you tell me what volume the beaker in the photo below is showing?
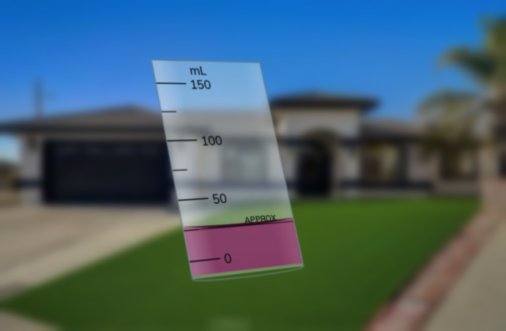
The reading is 25 mL
